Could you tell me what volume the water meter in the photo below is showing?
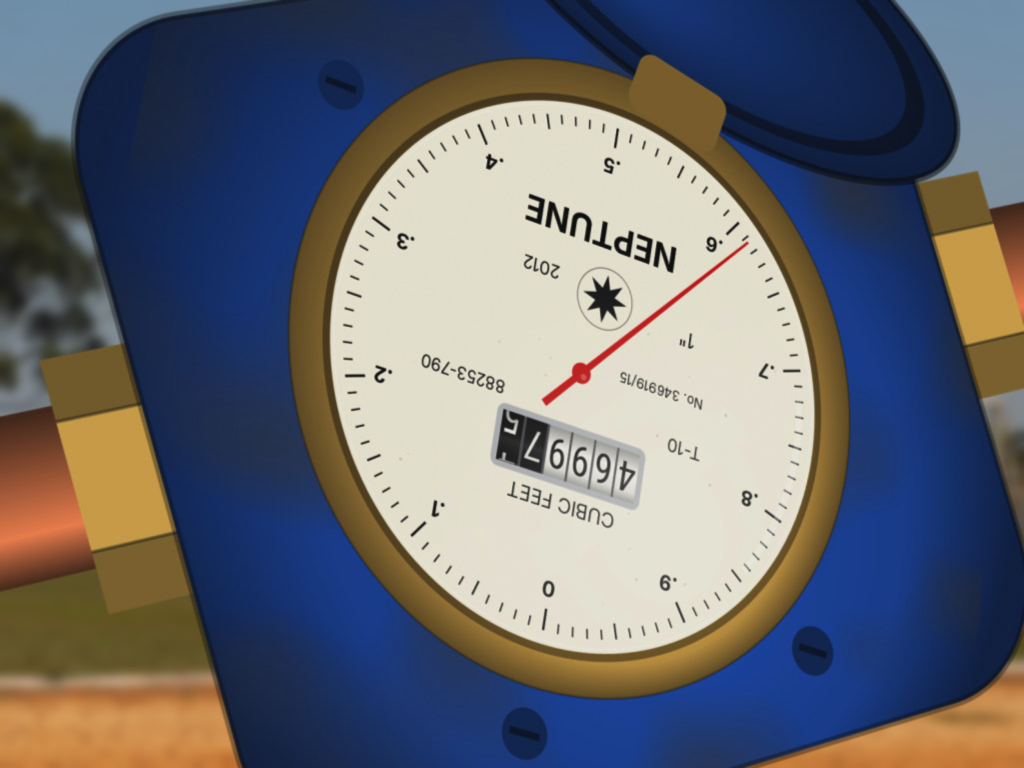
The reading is 469974.61 ft³
